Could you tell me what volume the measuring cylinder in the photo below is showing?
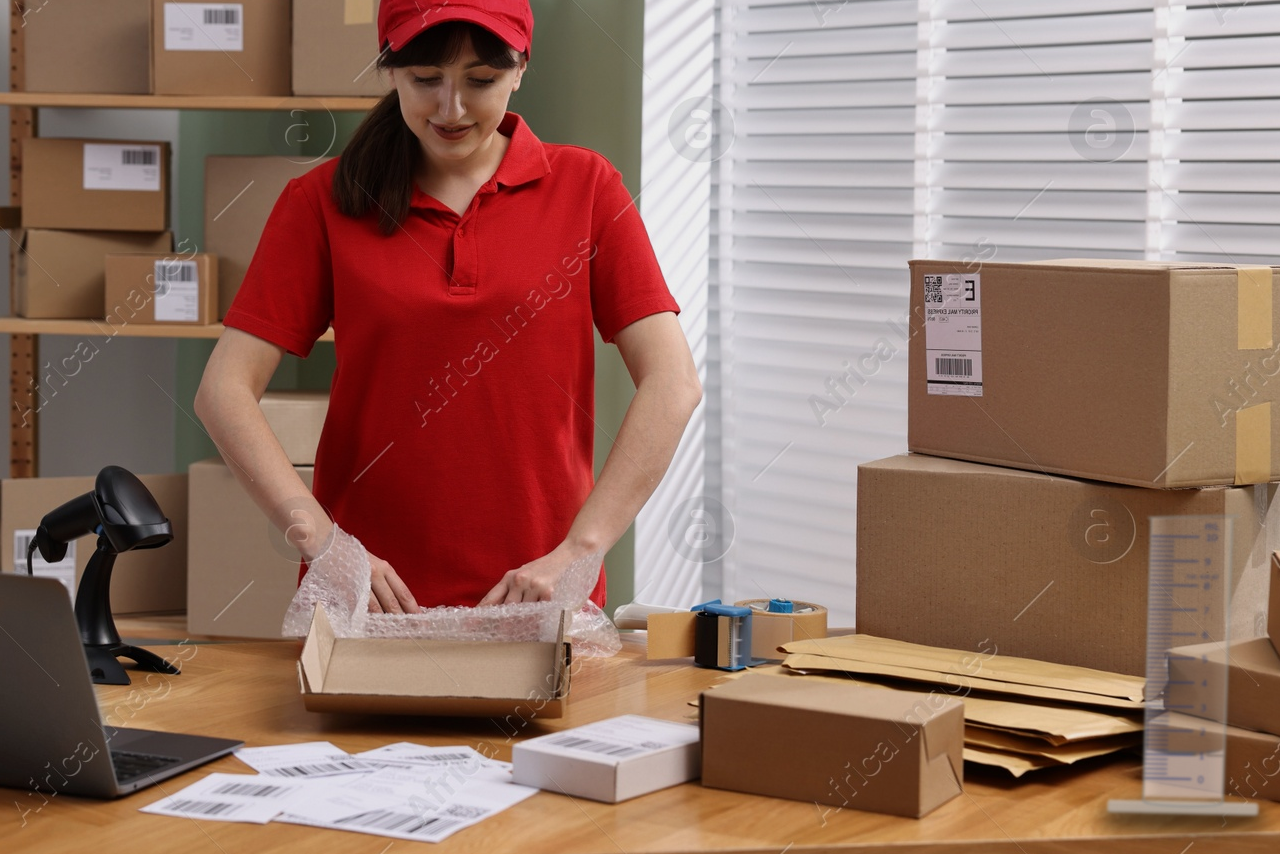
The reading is 1 mL
